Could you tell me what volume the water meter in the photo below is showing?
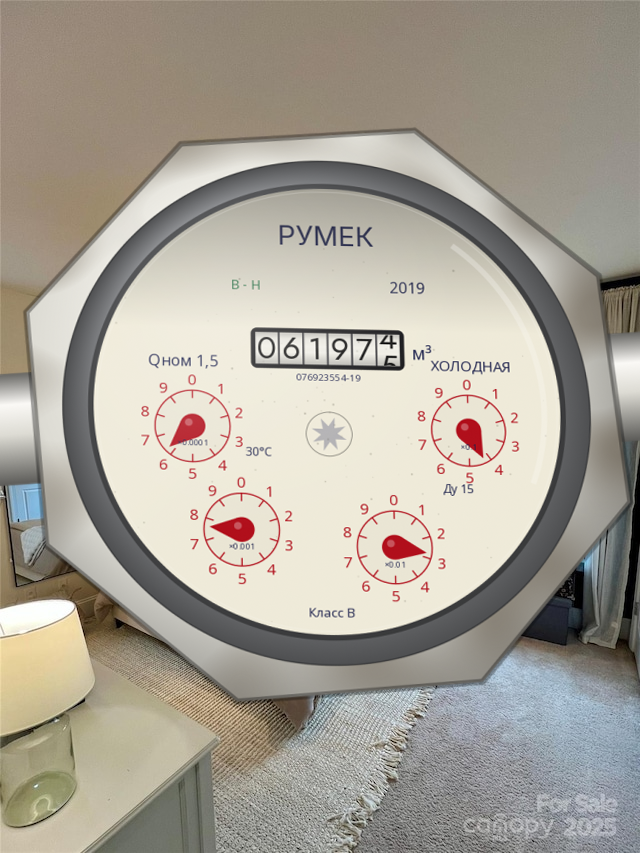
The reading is 61974.4276 m³
